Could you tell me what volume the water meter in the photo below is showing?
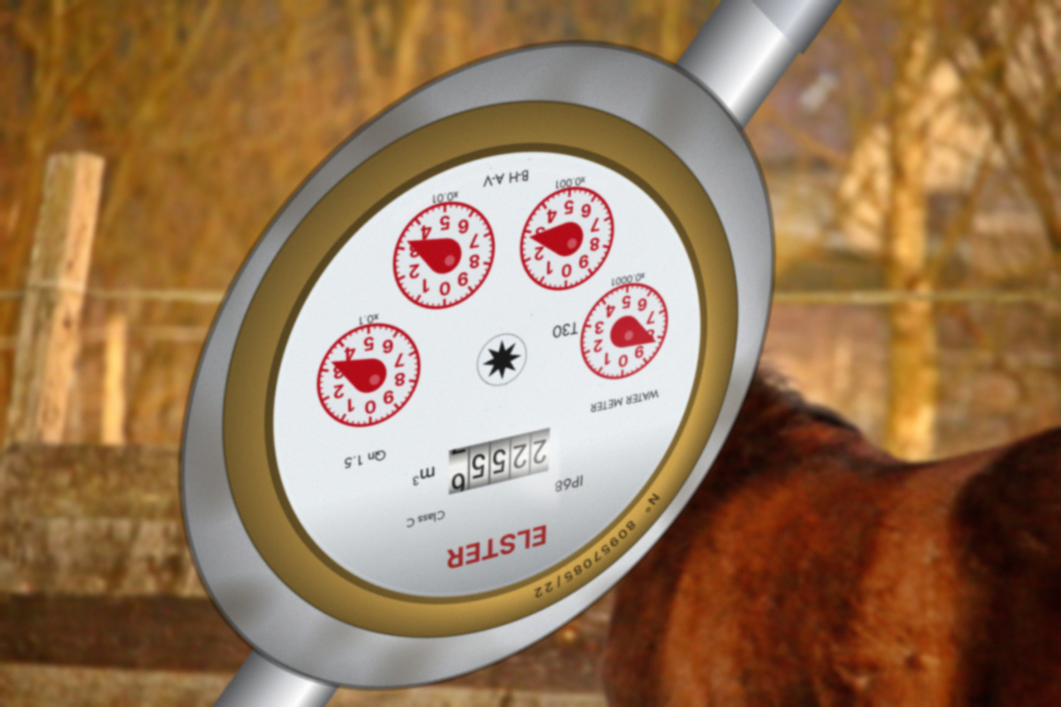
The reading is 22556.3328 m³
